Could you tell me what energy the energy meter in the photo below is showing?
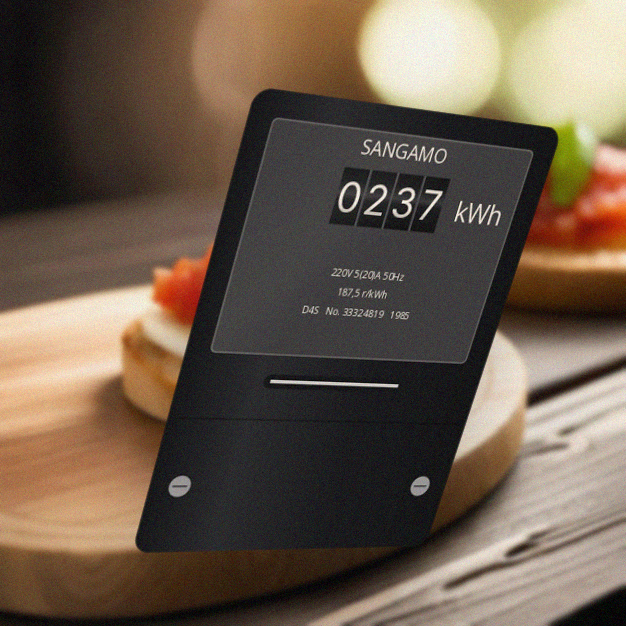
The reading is 237 kWh
